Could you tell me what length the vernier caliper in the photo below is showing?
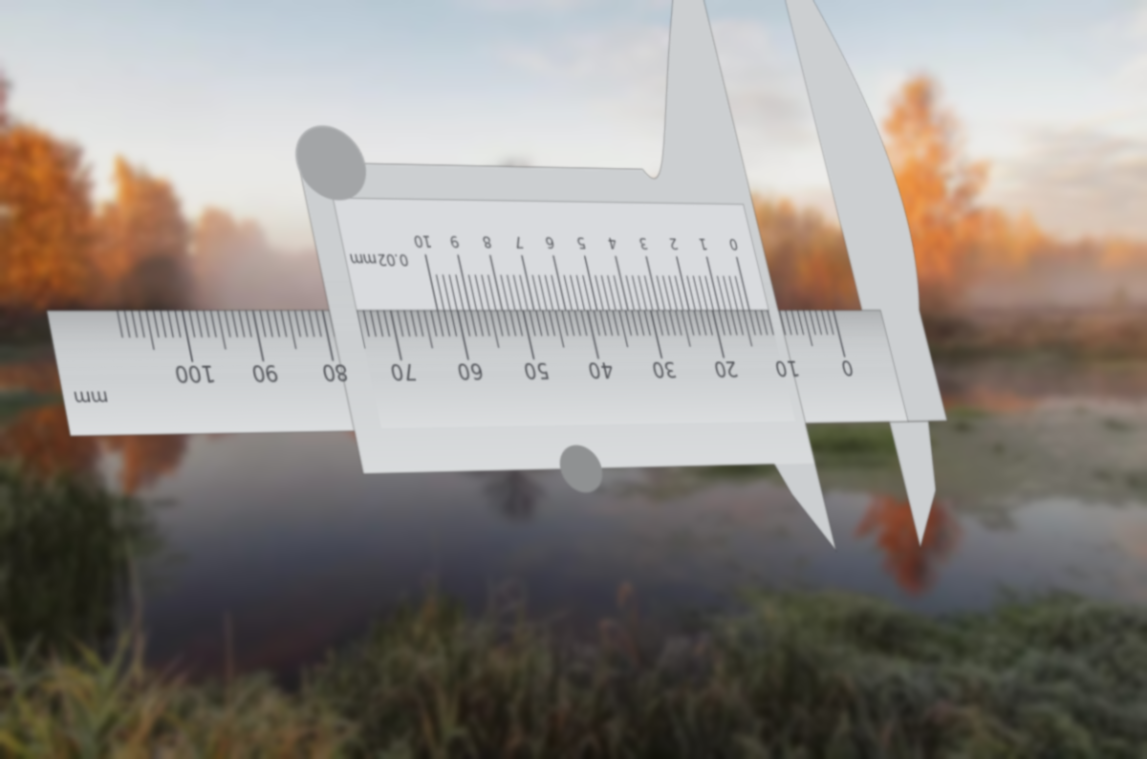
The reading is 14.0 mm
